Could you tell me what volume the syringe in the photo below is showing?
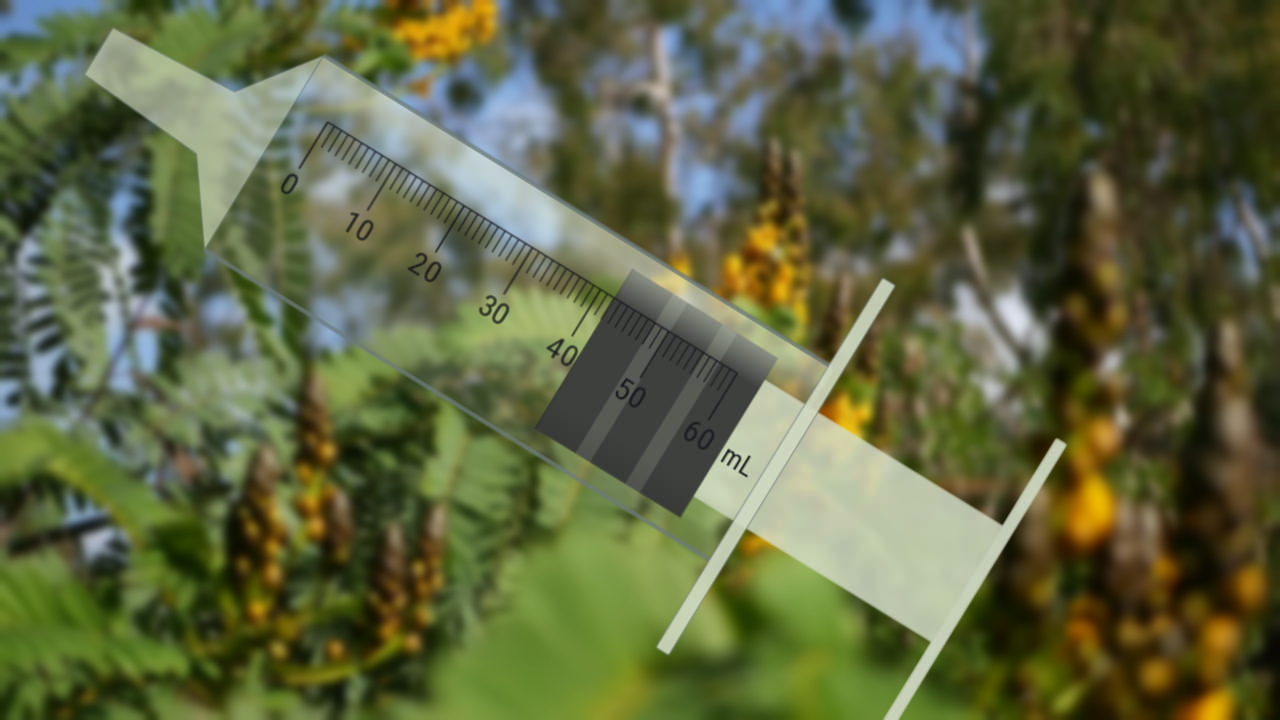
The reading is 42 mL
